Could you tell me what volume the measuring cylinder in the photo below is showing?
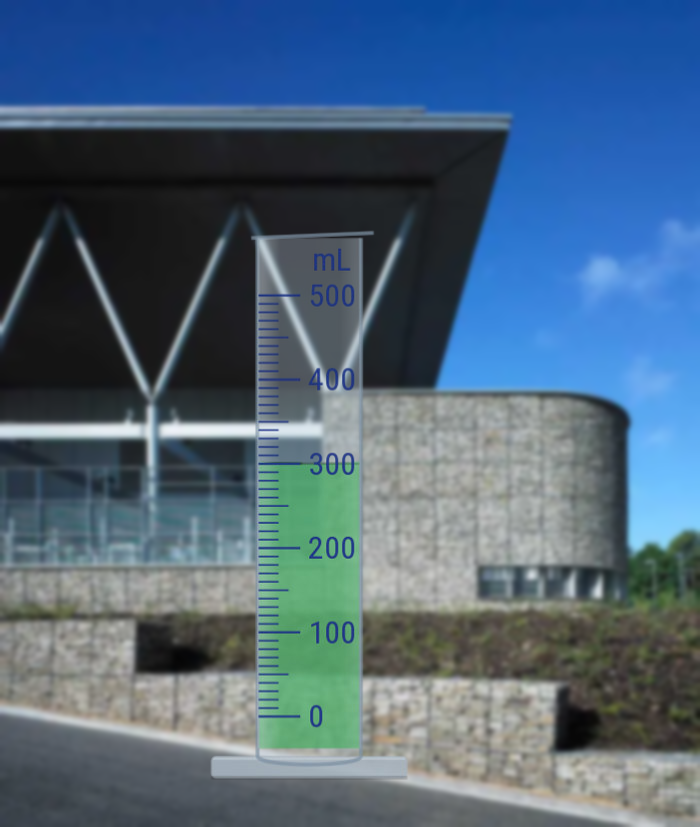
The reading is 300 mL
